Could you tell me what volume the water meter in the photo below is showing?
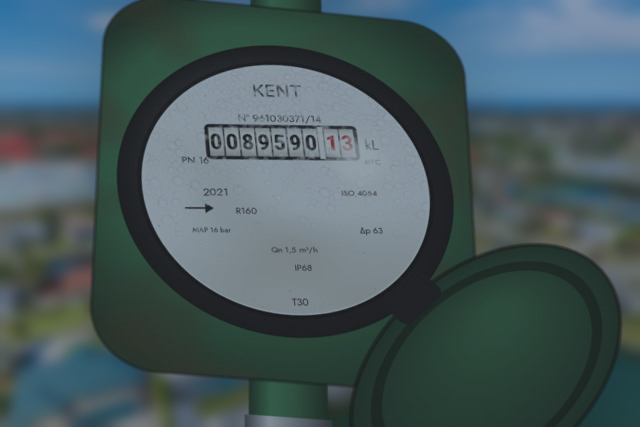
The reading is 89590.13 kL
